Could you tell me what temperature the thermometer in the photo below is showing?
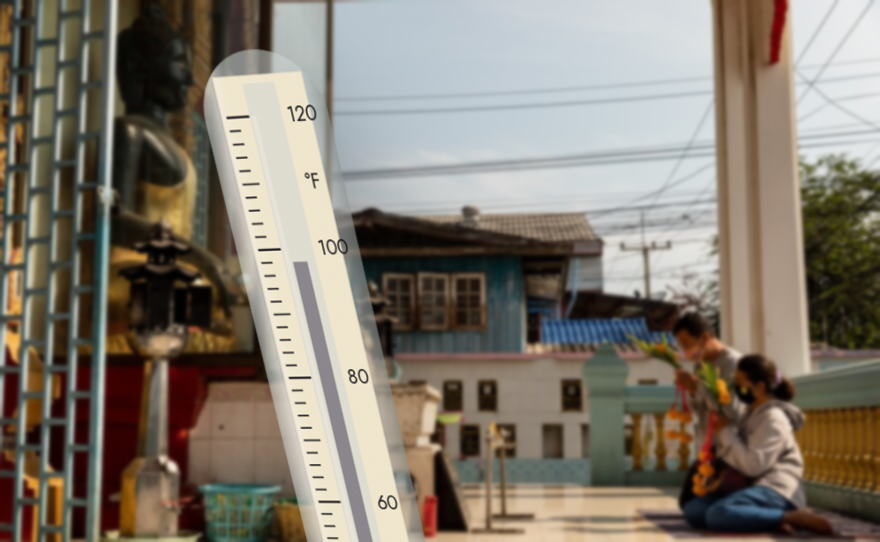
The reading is 98 °F
